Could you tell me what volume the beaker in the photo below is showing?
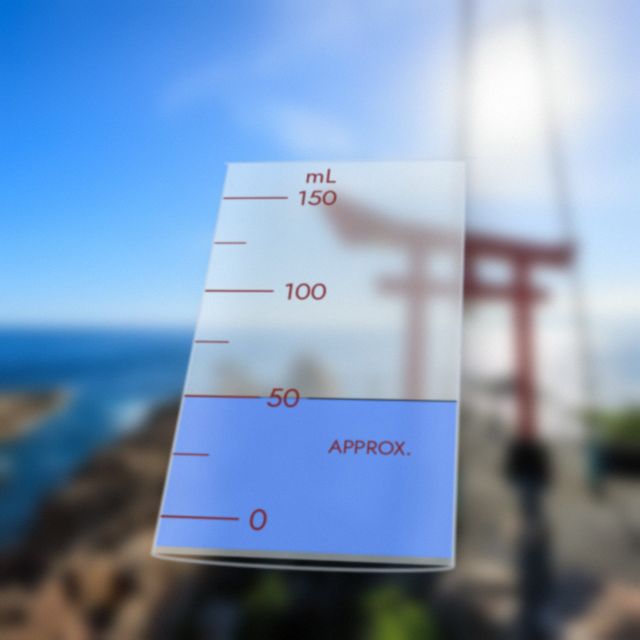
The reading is 50 mL
